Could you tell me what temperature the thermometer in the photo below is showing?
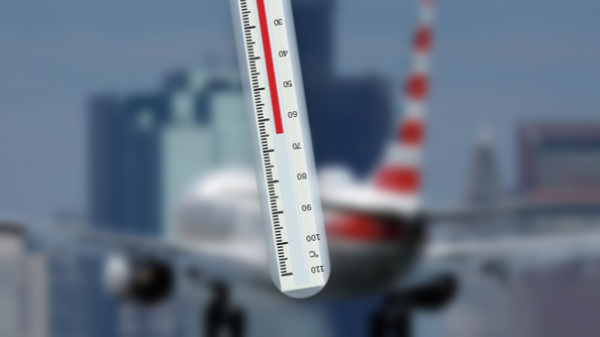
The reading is 65 °C
